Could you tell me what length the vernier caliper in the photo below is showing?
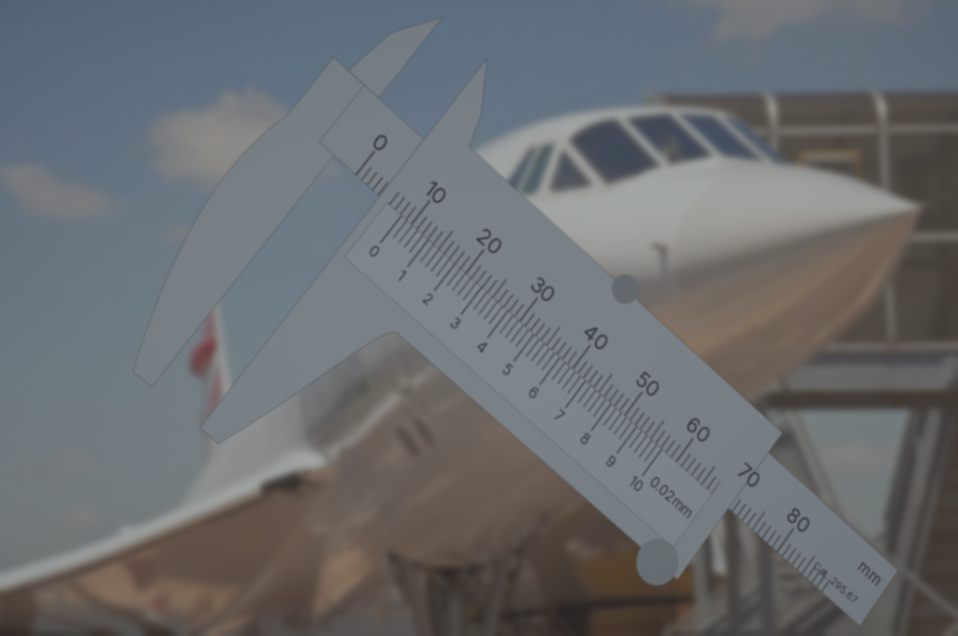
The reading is 8.2 mm
